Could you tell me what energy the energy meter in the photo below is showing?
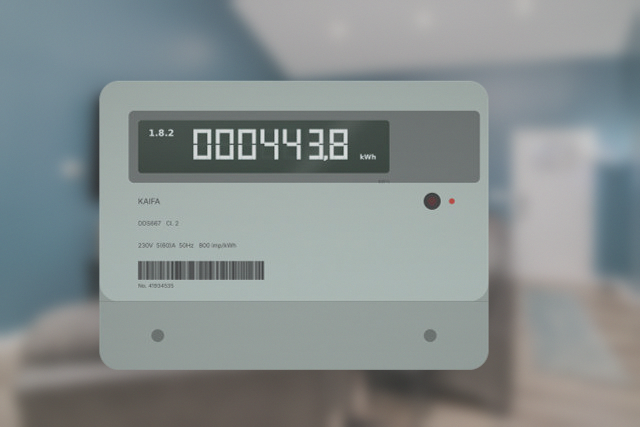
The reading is 443.8 kWh
